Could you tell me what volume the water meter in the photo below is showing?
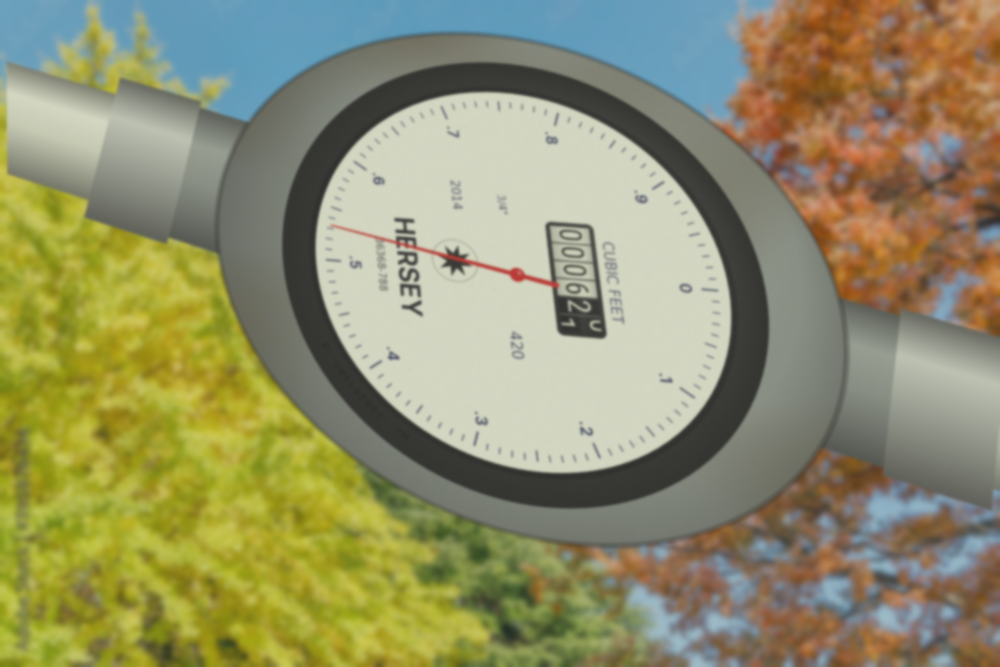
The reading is 620.53 ft³
